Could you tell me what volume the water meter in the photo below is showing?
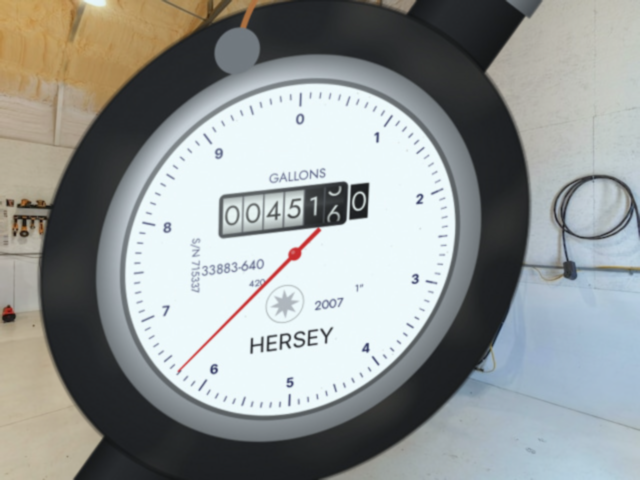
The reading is 45156.3 gal
